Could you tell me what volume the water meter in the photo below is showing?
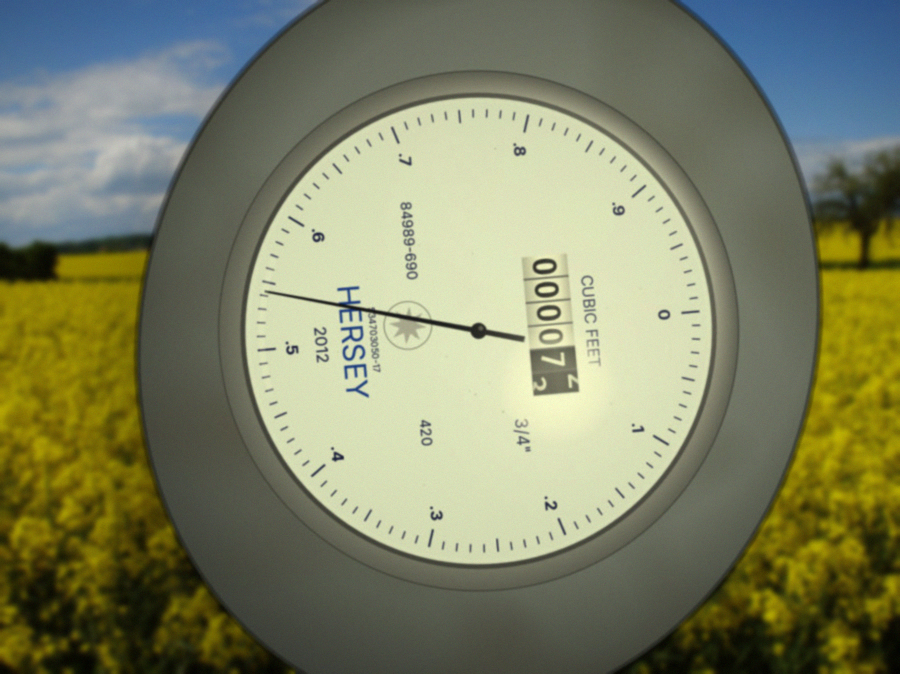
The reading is 72.54 ft³
